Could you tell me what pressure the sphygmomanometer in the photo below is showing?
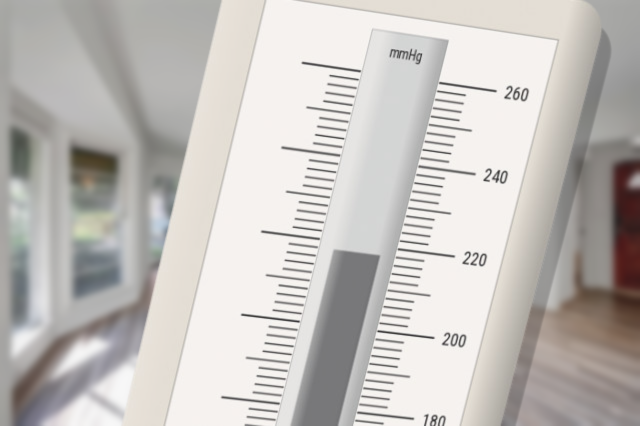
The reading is 218 mmHg
